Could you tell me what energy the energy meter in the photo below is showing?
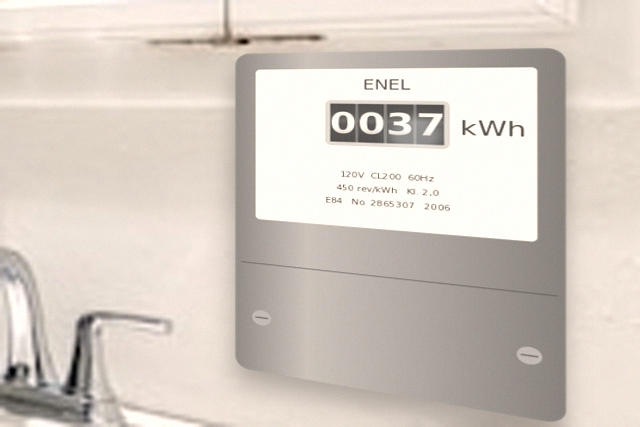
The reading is 37 kWh
